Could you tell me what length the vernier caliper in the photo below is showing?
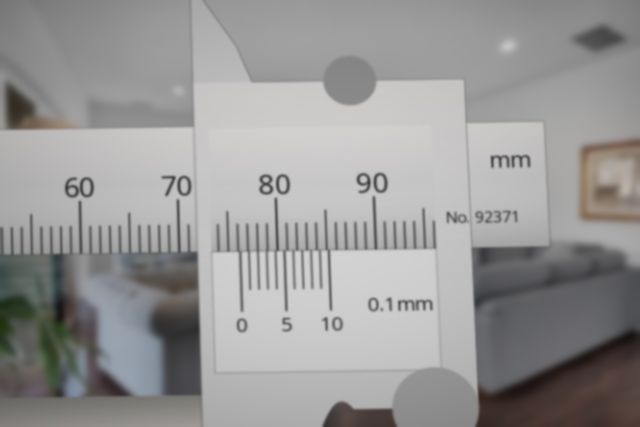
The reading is 76.2 mm
